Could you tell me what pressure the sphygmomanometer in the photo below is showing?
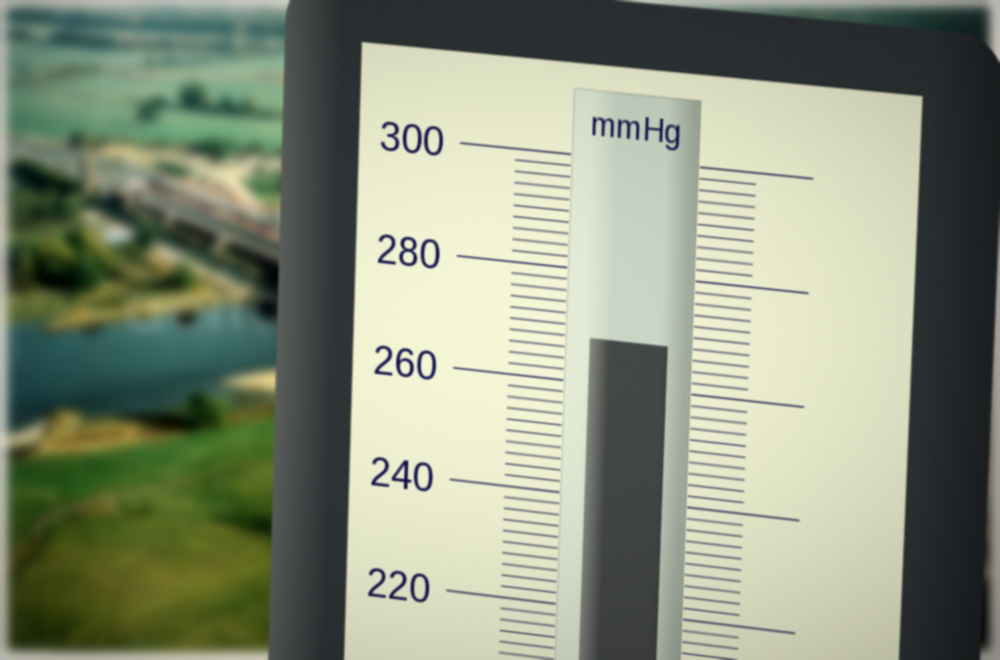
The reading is 268 mmHg
